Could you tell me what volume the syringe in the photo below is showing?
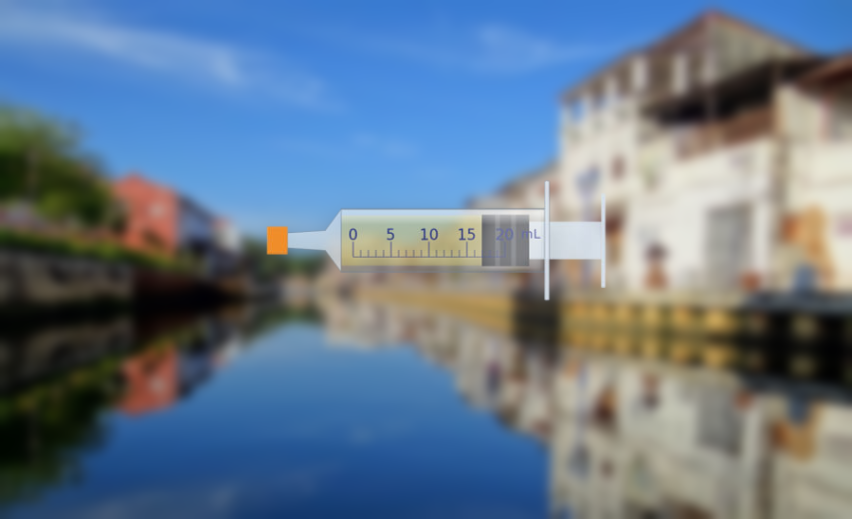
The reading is 17 mL
